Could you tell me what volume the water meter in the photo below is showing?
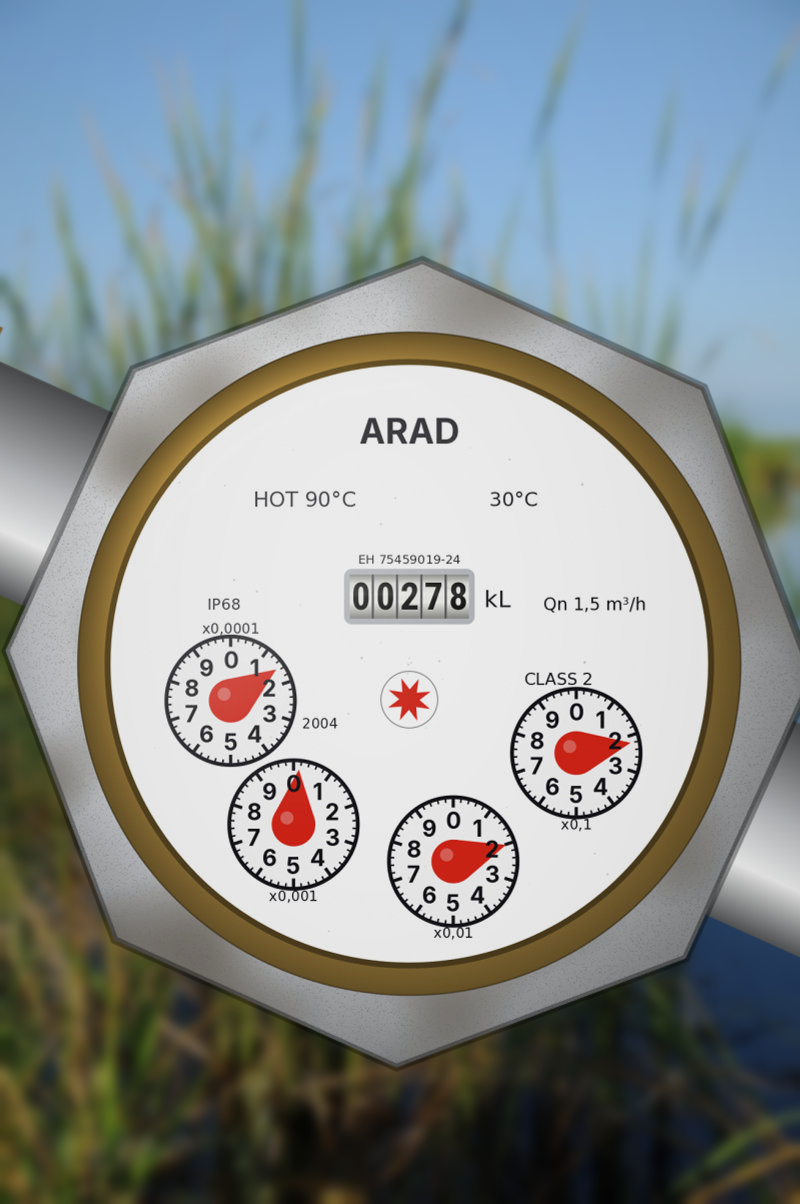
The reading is 278.2201 kL
